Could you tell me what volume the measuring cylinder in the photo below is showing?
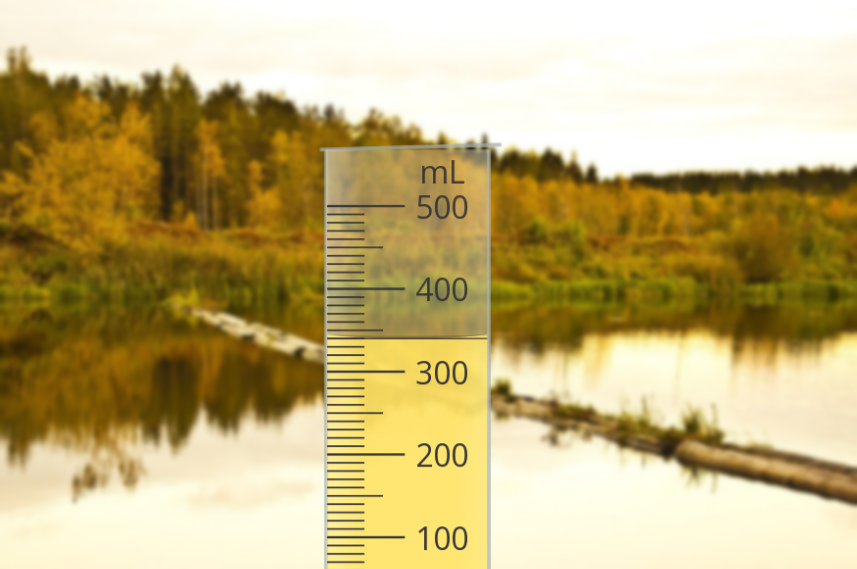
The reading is 340 mL
